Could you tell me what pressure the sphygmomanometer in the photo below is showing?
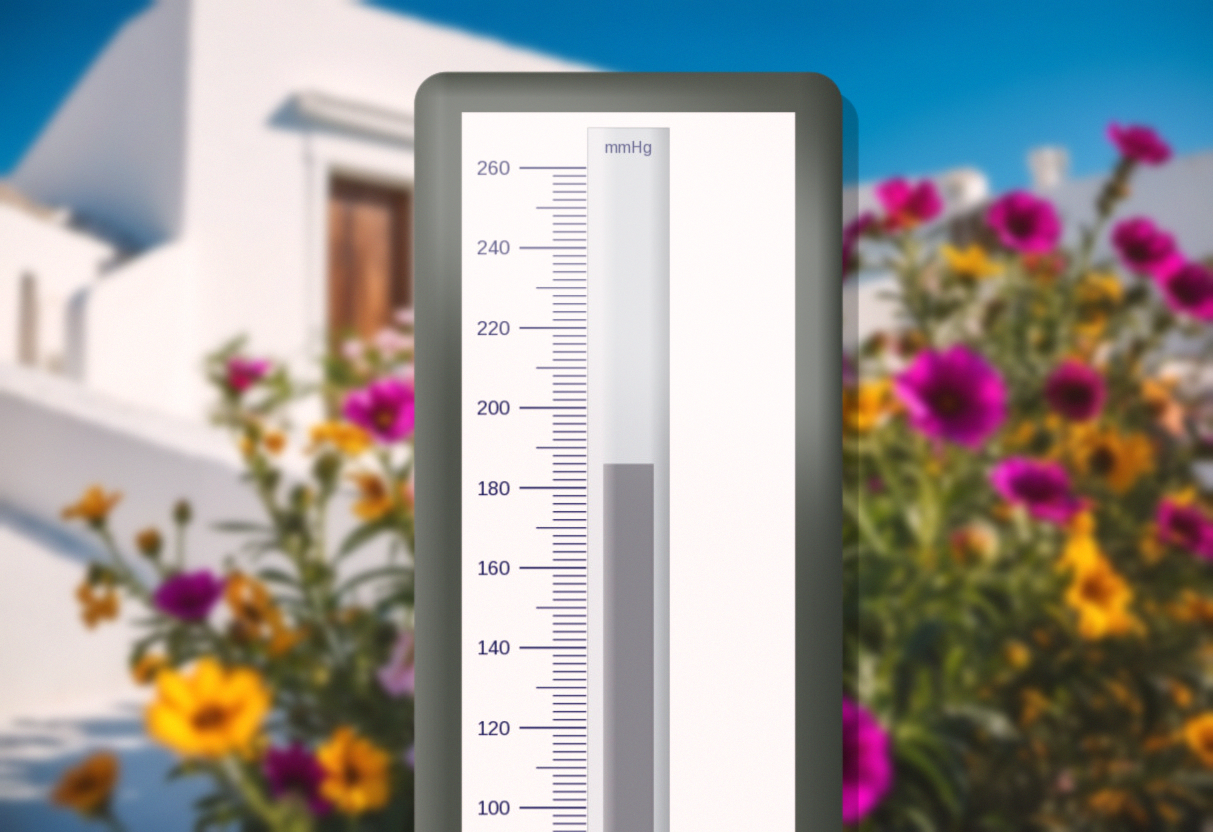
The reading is 186 mmHg
